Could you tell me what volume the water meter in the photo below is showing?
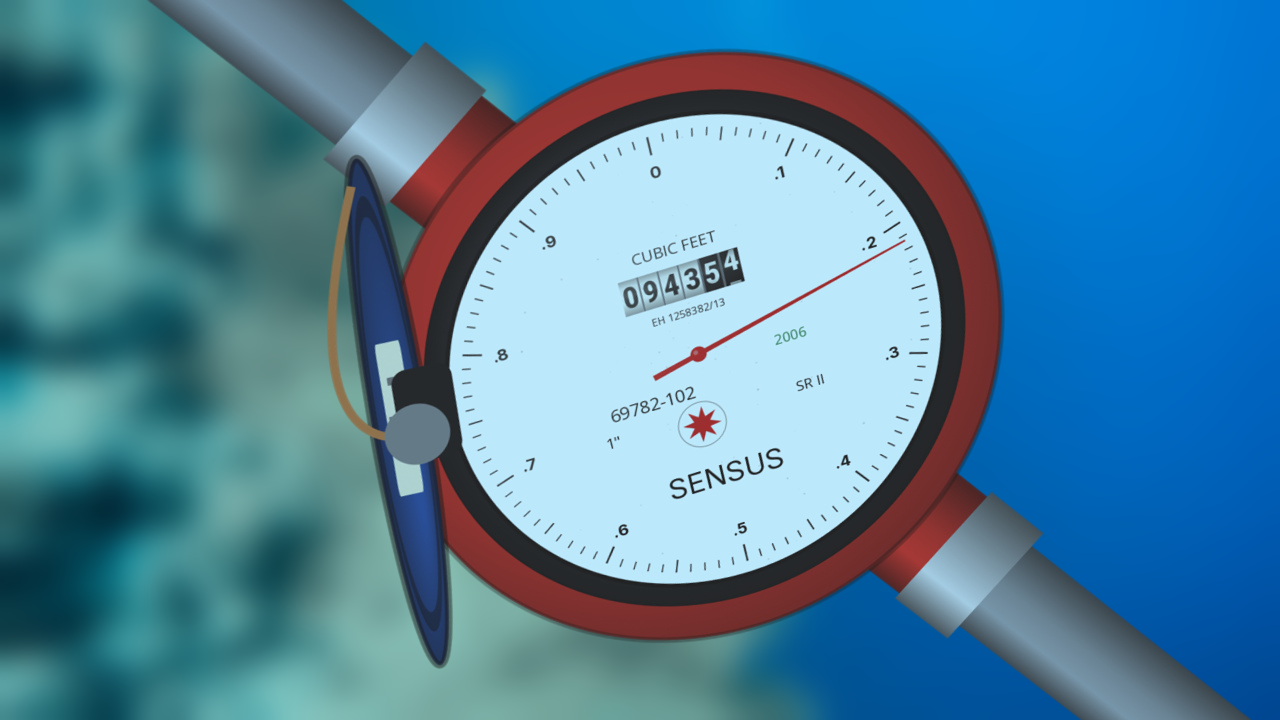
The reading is 94354.21 ft³
